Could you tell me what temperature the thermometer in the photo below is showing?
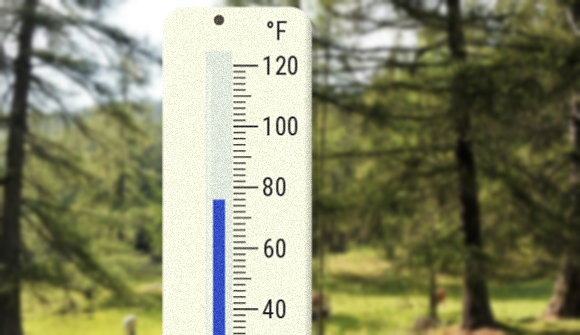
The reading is 76 °F
